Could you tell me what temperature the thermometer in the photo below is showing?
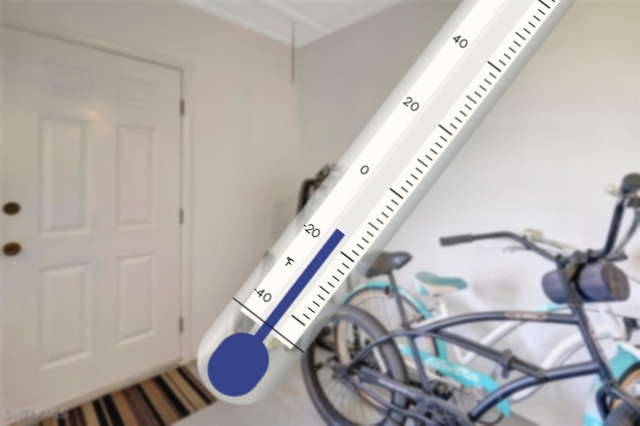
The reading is -16 °F
